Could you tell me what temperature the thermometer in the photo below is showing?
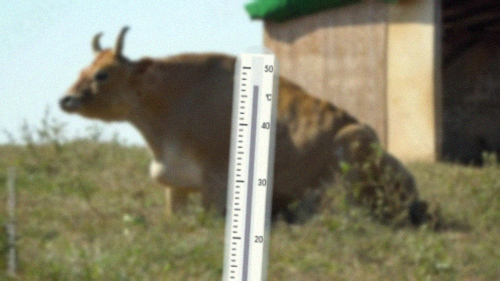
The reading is 47 °C
